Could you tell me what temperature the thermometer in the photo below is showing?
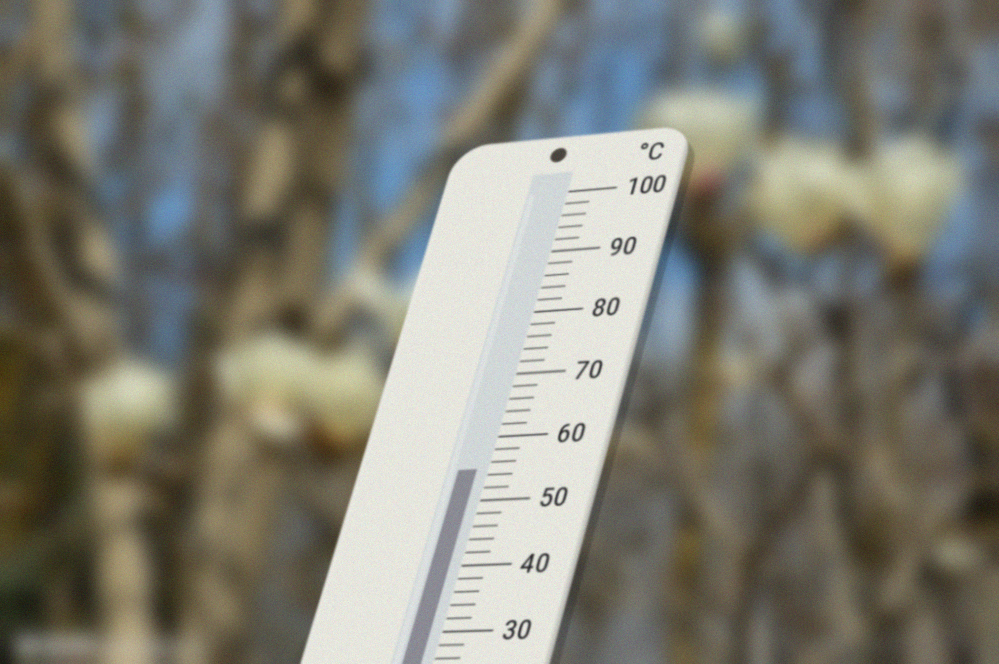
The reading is 55 °C
